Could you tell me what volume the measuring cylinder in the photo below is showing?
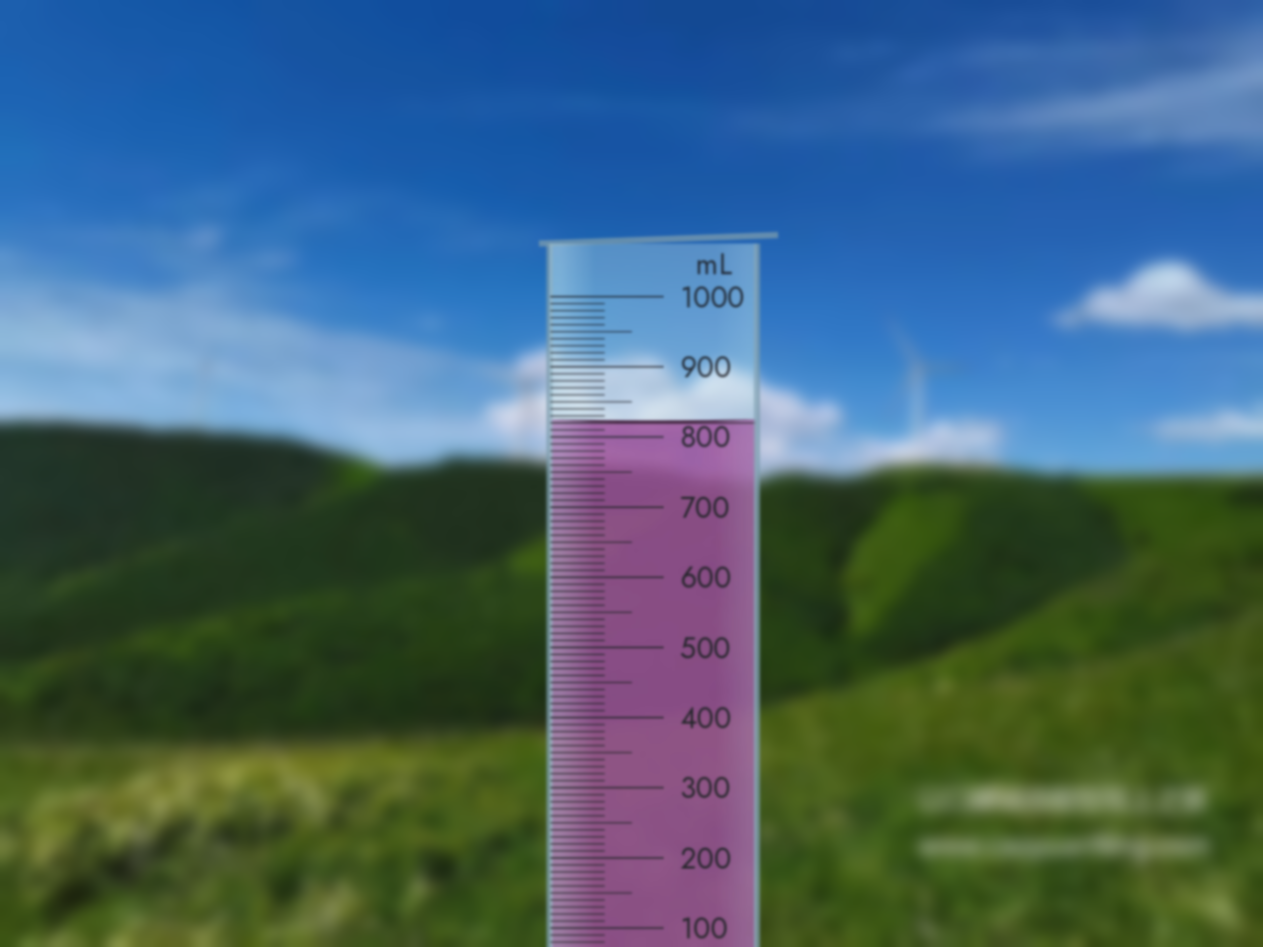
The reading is 820 mL
